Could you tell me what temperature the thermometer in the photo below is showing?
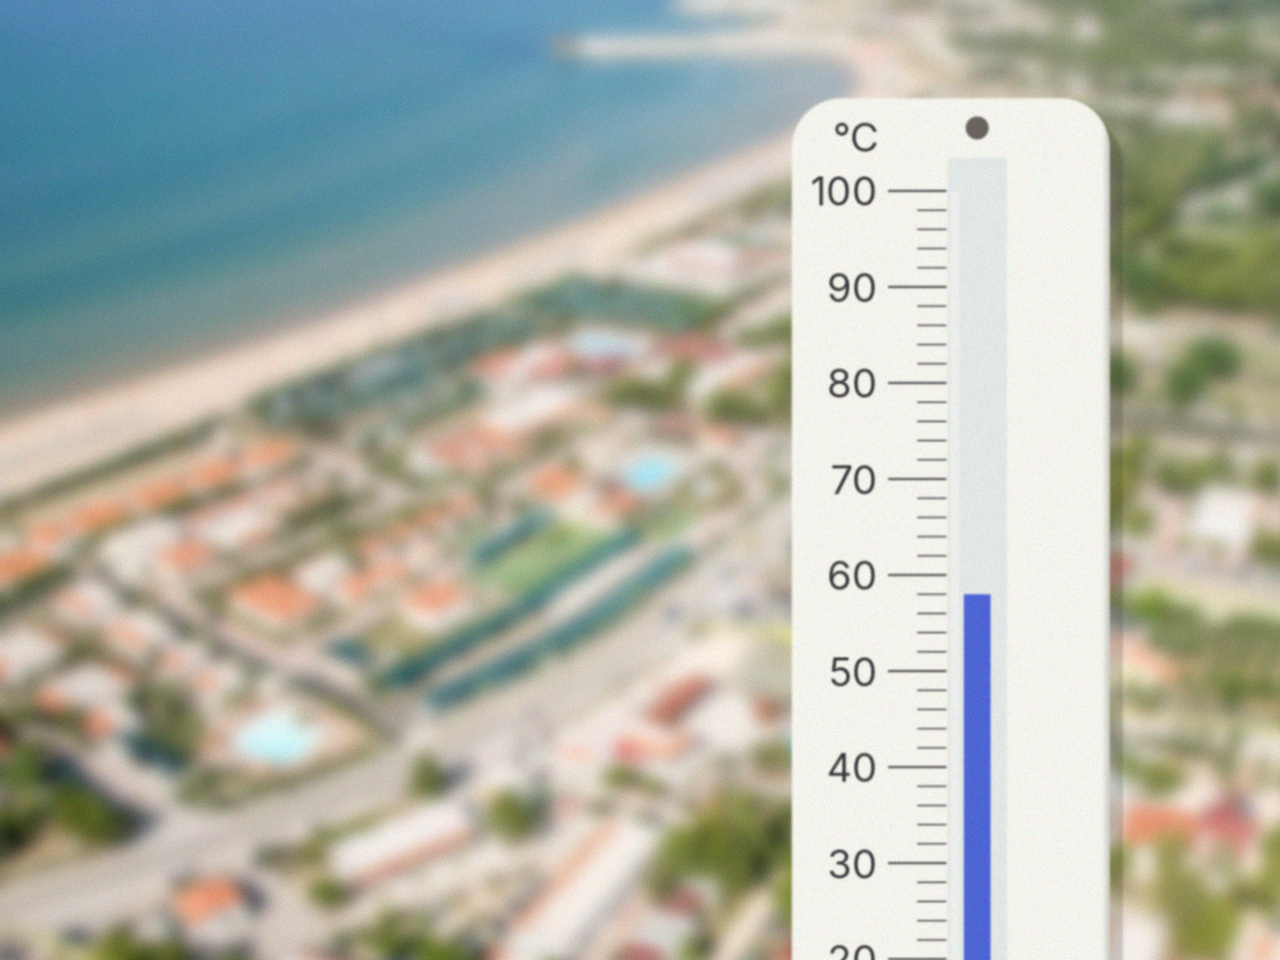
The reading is 58 °C
